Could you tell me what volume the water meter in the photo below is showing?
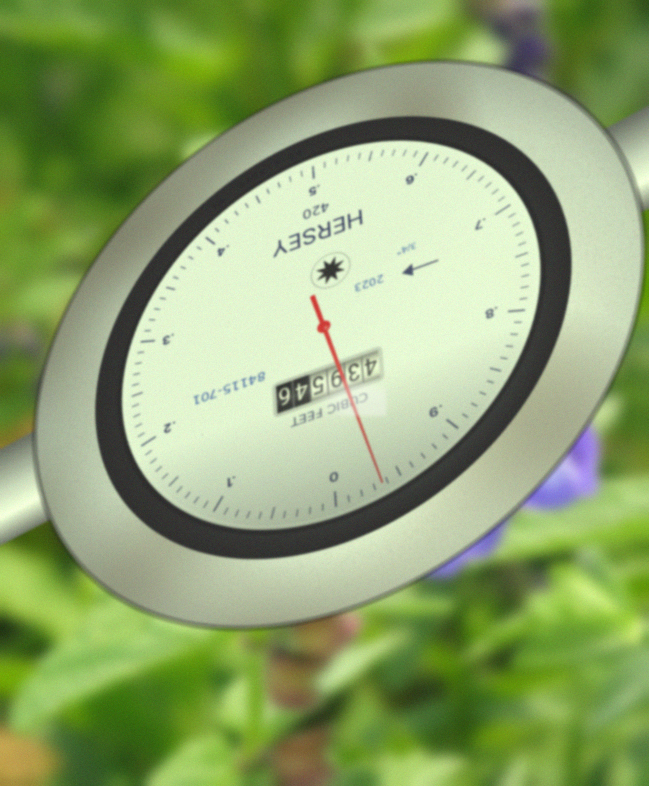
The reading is 439545.96 ft³
